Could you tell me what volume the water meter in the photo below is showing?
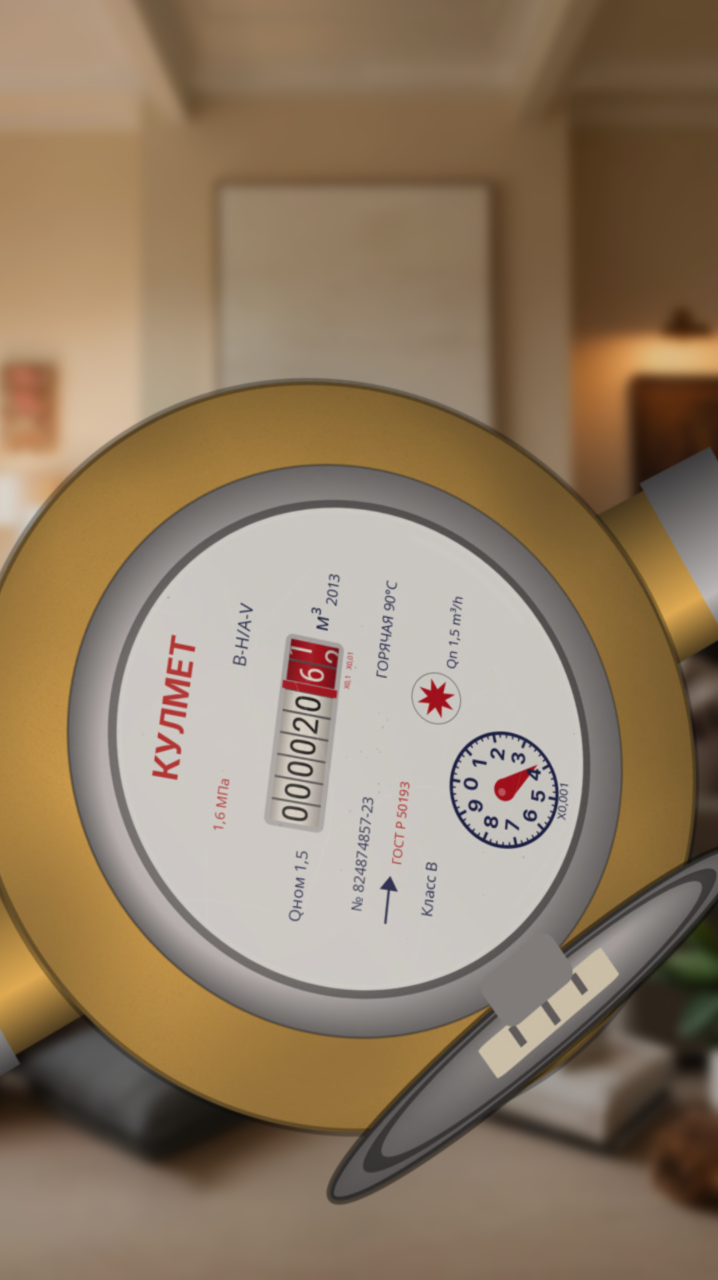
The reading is 20.613 m³
